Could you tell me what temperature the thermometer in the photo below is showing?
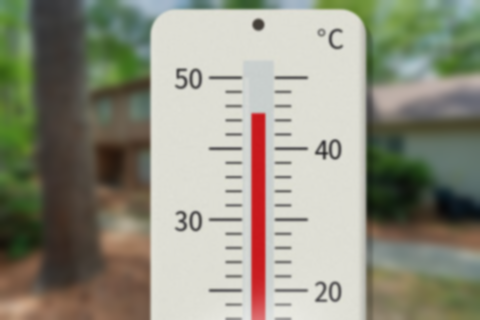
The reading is 45 °C
